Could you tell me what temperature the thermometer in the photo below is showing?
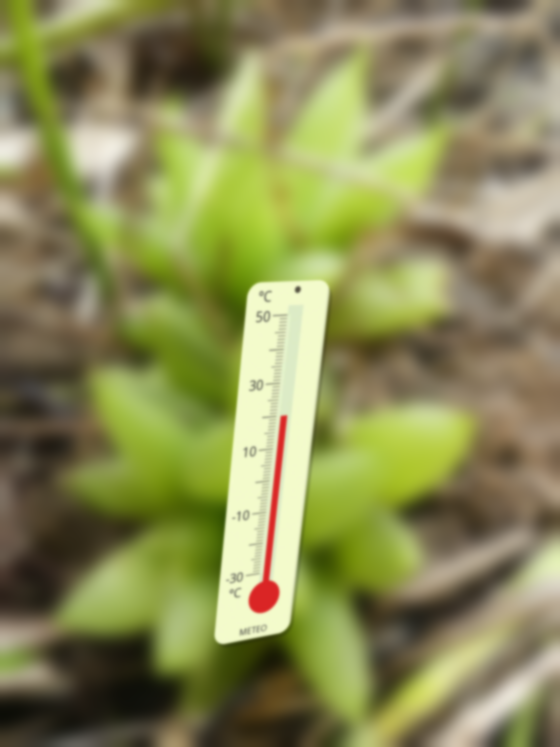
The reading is 20 °C
